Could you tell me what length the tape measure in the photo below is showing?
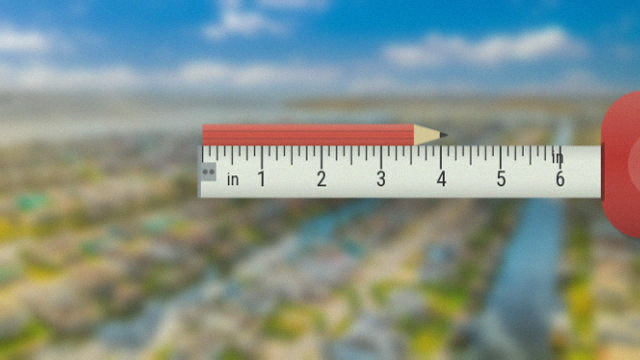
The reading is 4.125 in
